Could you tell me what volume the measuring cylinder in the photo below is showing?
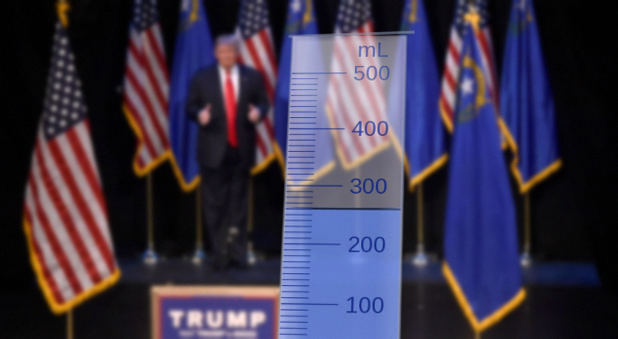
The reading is 260 mL
